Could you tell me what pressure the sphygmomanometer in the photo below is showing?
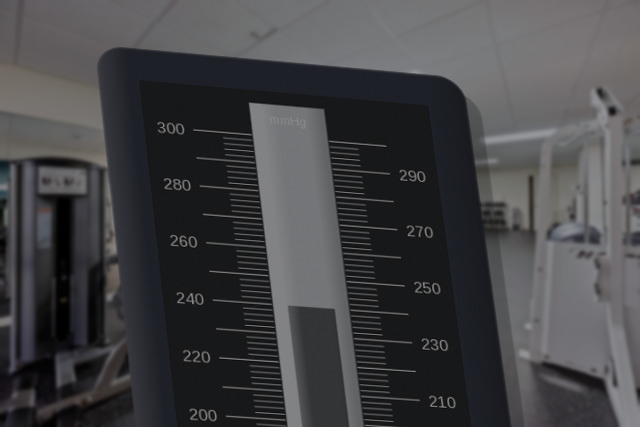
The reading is 240 mmHg
